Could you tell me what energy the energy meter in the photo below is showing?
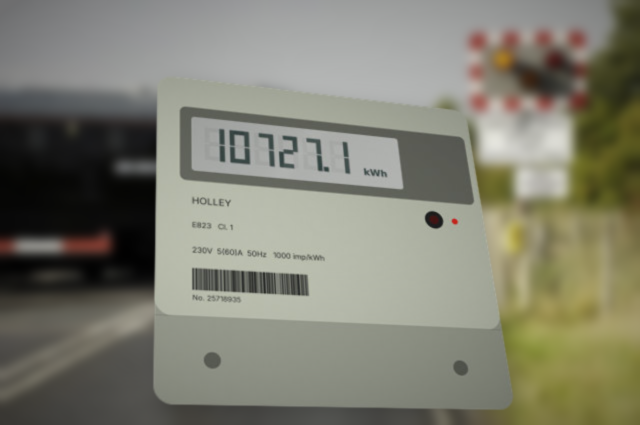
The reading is 10727.1 kWh
